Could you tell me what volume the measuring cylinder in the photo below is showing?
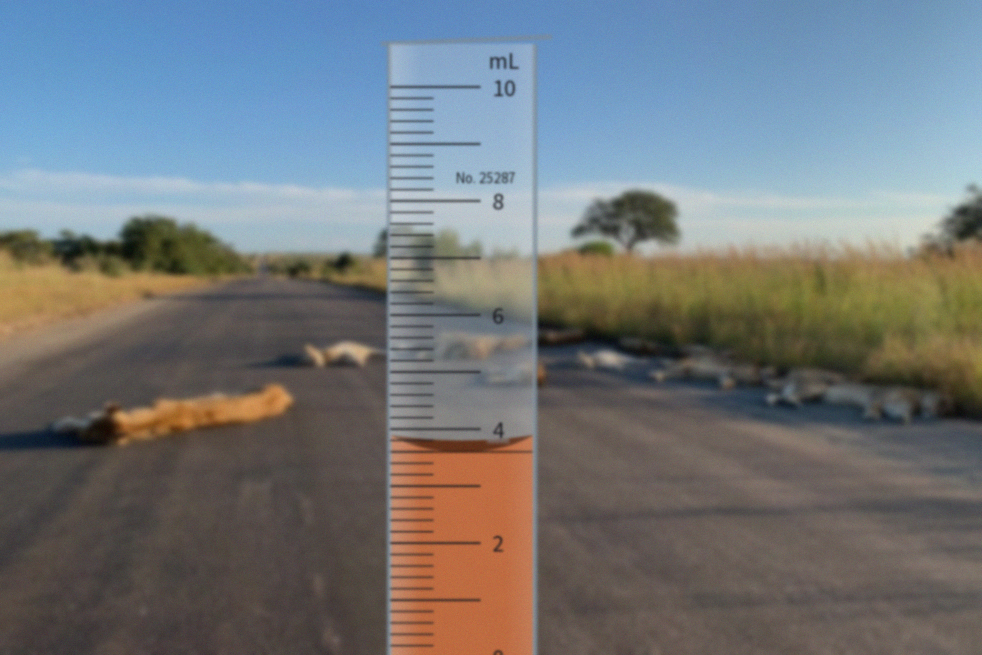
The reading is 3.6 mL
